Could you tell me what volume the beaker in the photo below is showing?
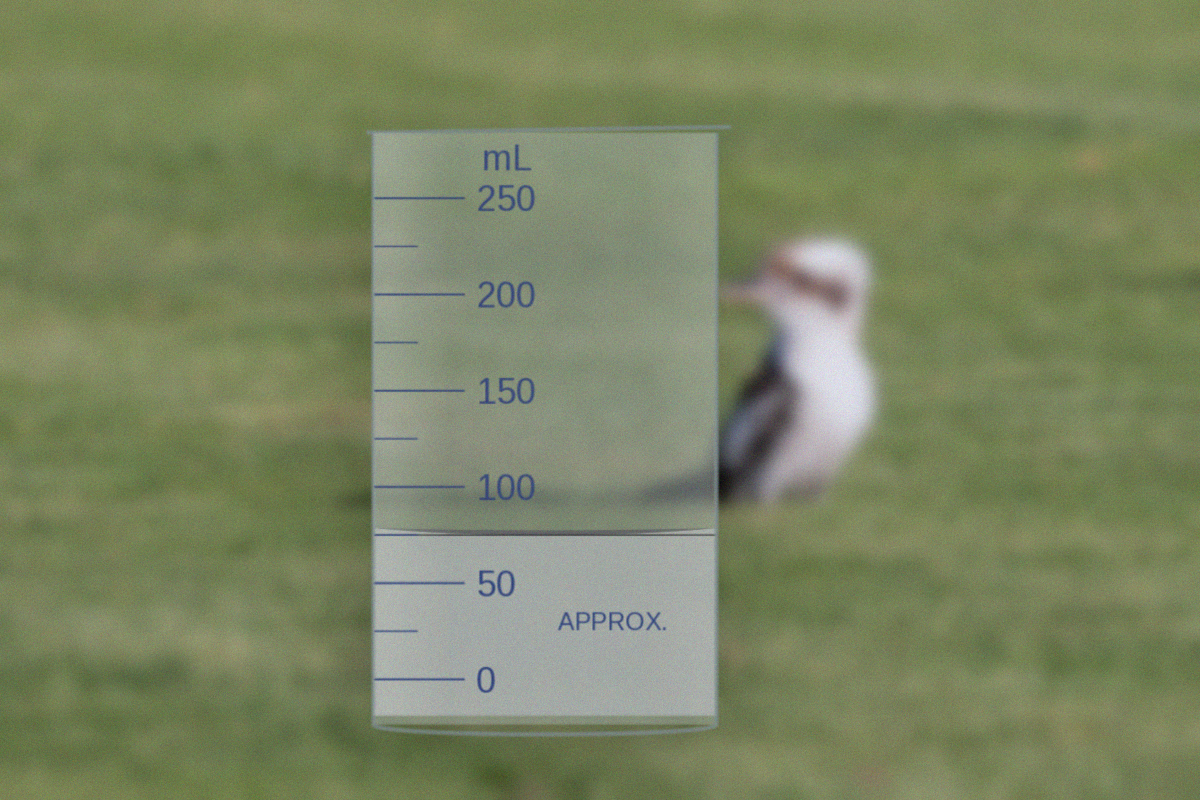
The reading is 75 mL
